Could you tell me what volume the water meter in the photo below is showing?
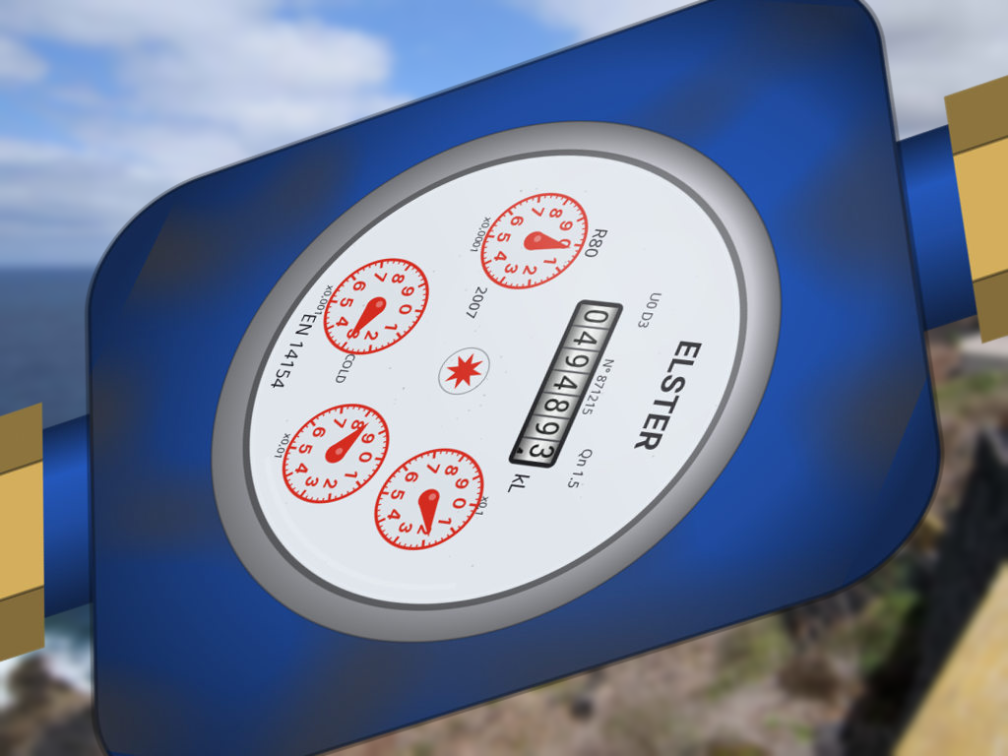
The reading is 494893.1830 kL
